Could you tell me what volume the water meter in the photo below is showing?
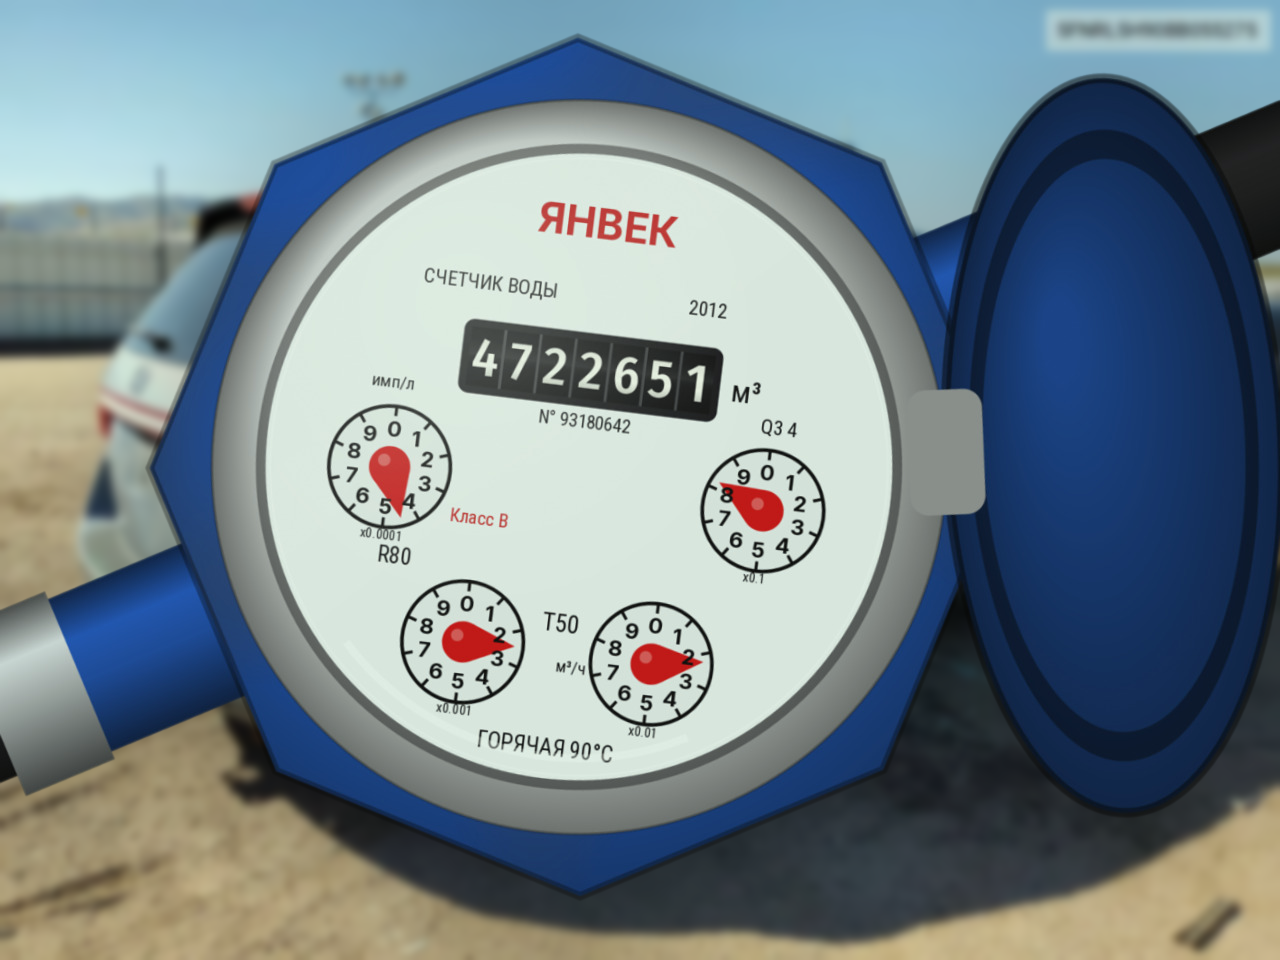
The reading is 4722651.8224 m³
